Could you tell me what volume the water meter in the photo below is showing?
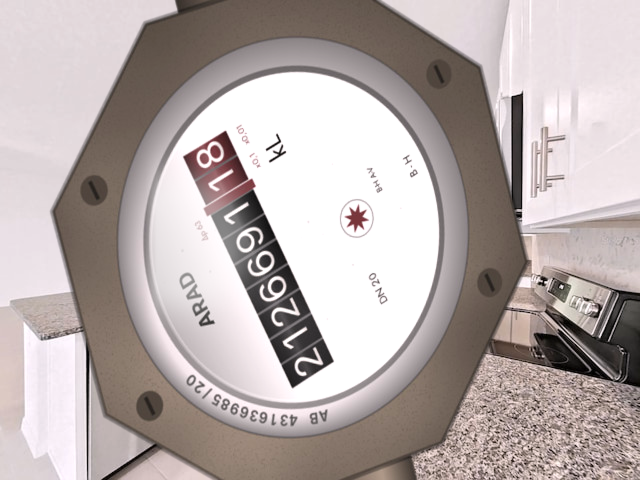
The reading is 2126691.18 kL
